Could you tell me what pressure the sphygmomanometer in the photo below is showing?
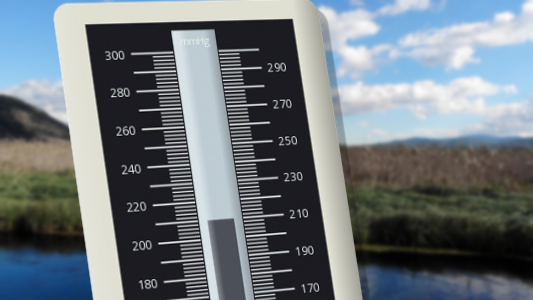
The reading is 210 mmHg
